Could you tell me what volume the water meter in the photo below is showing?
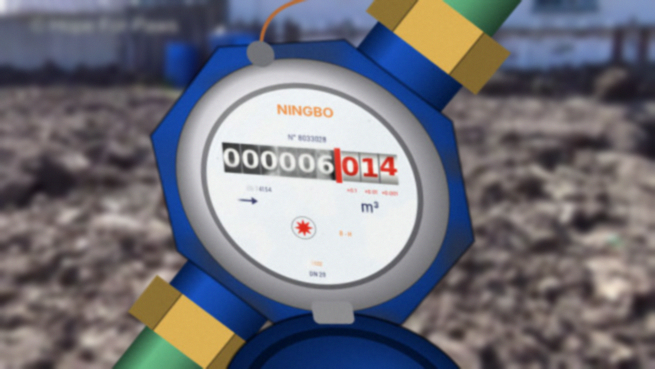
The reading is 6.014 m³
